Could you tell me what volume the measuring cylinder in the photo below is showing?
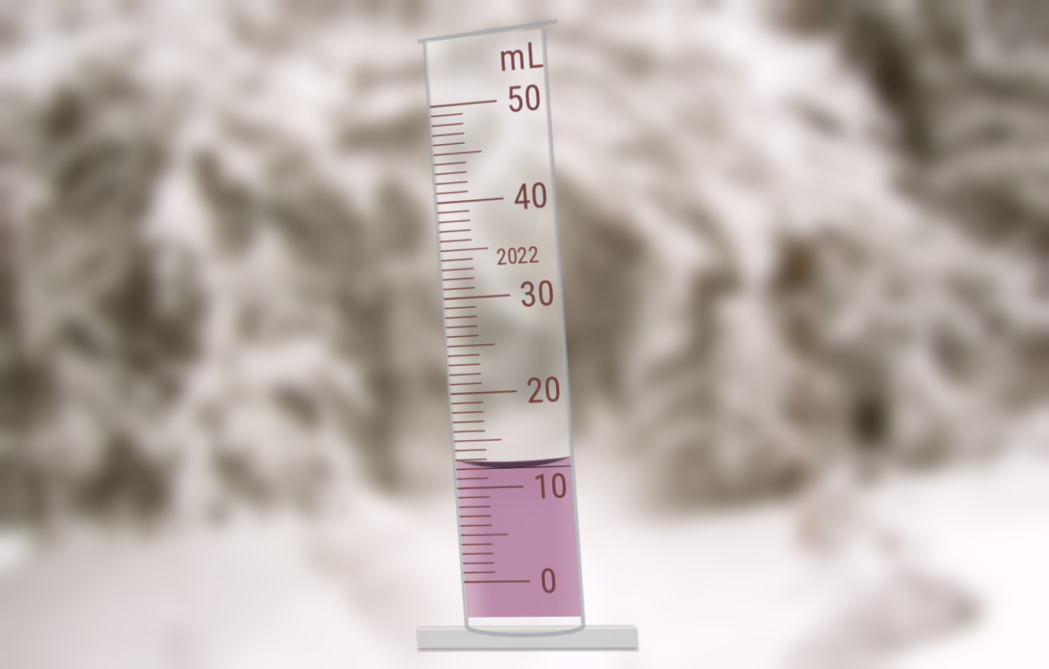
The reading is 12 mL
